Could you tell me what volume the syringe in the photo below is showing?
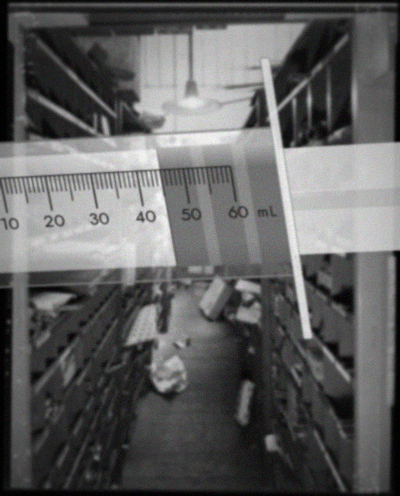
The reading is 45 mL
